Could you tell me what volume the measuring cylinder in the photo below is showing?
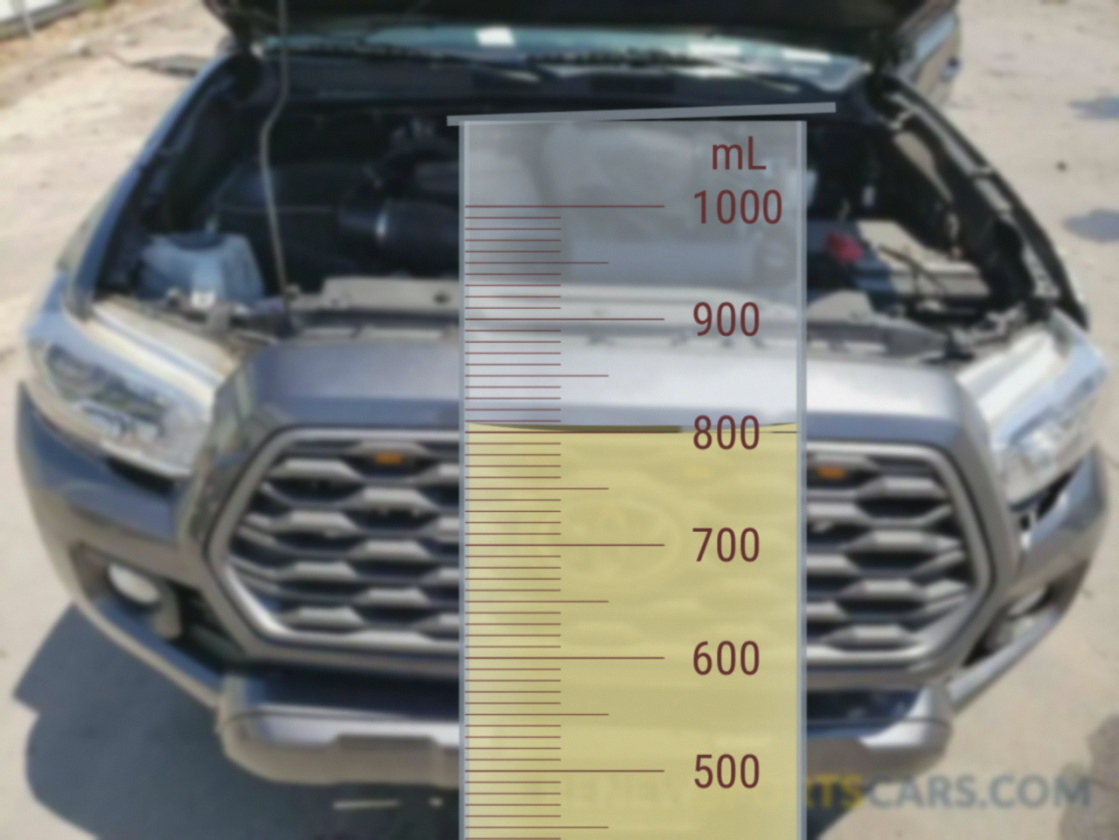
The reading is 800 mL
